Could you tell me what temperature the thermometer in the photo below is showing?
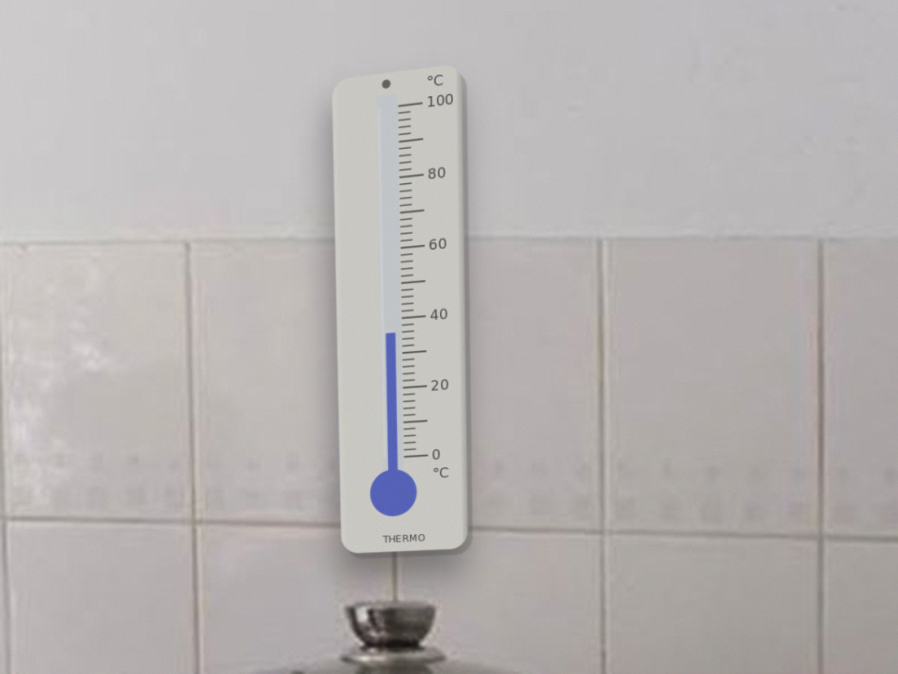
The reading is 36 °C
